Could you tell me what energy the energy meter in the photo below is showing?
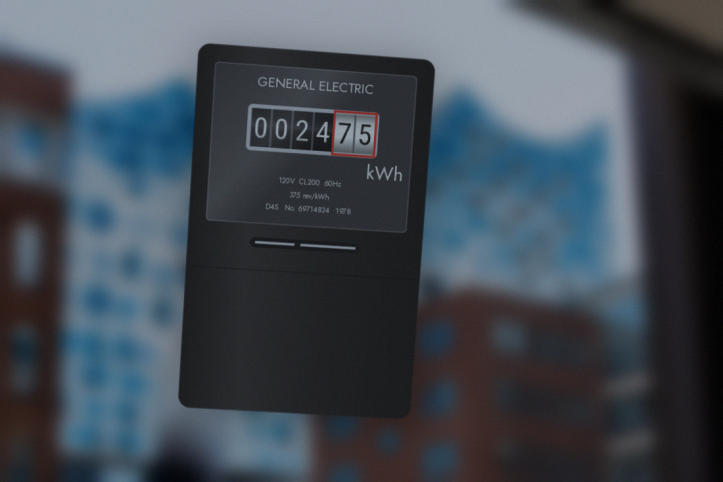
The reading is 24.75 kWh
